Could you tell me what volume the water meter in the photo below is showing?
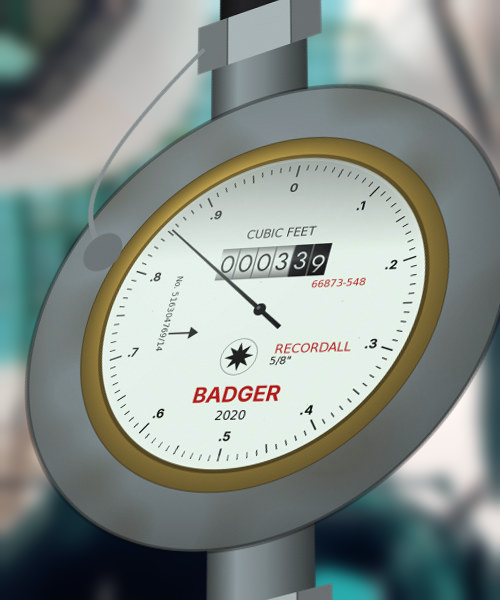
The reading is 338.85 ft³
